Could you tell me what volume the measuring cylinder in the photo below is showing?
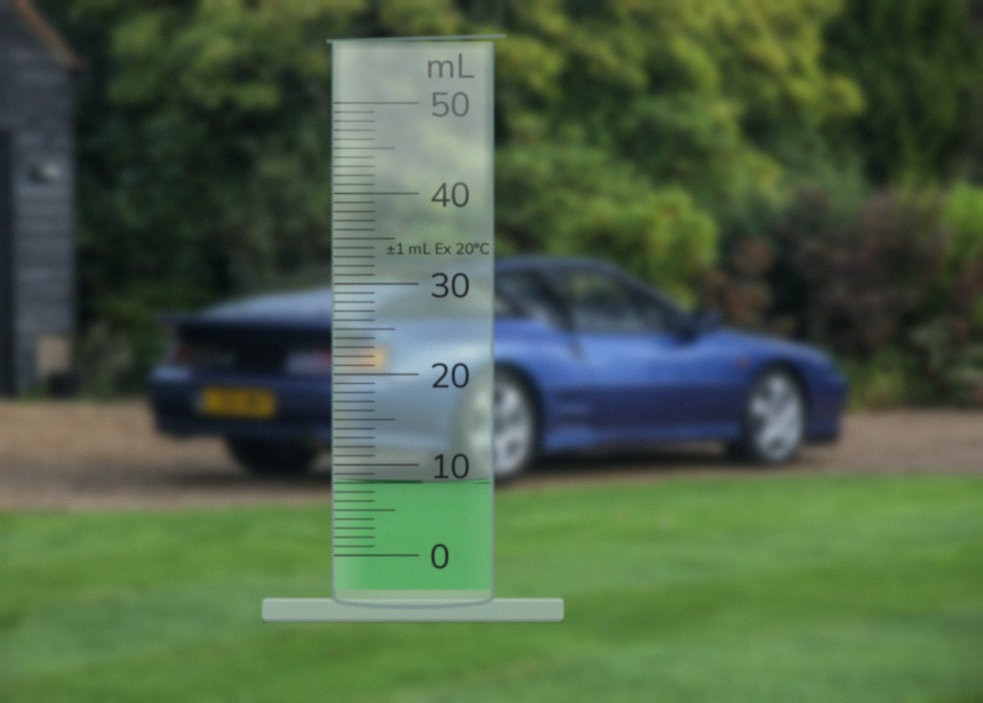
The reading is 8 mL
